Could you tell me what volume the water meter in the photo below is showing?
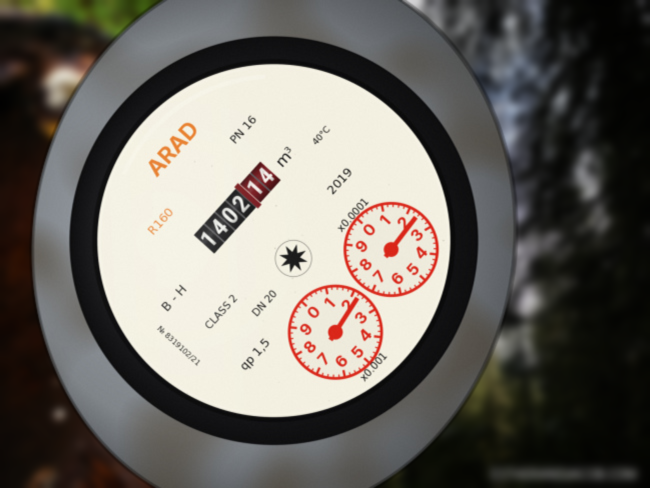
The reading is 1402.1422 m³
